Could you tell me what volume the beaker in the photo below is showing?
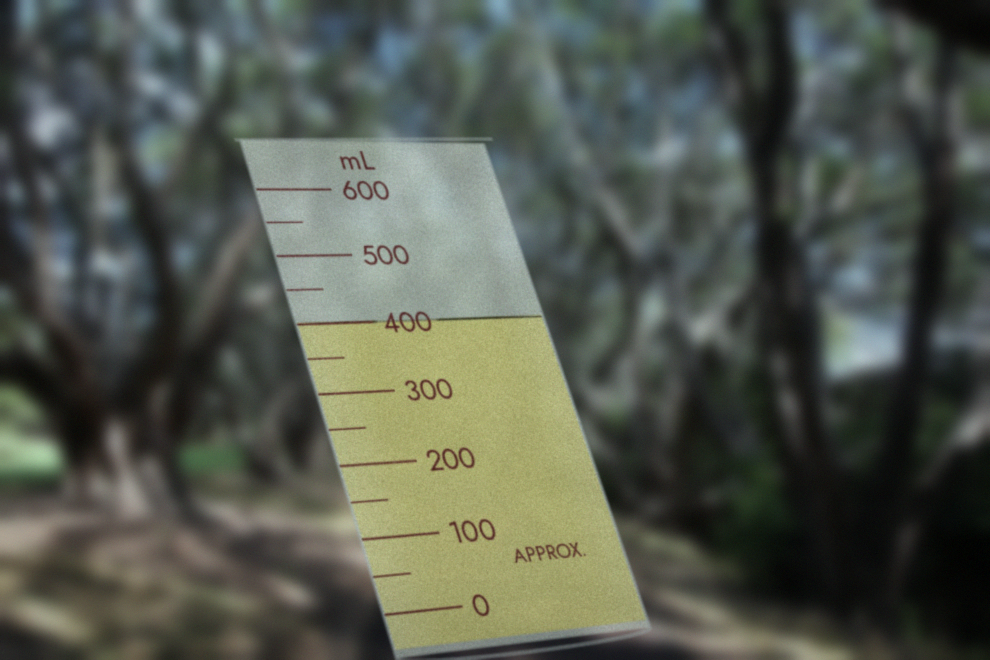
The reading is 400 mL
